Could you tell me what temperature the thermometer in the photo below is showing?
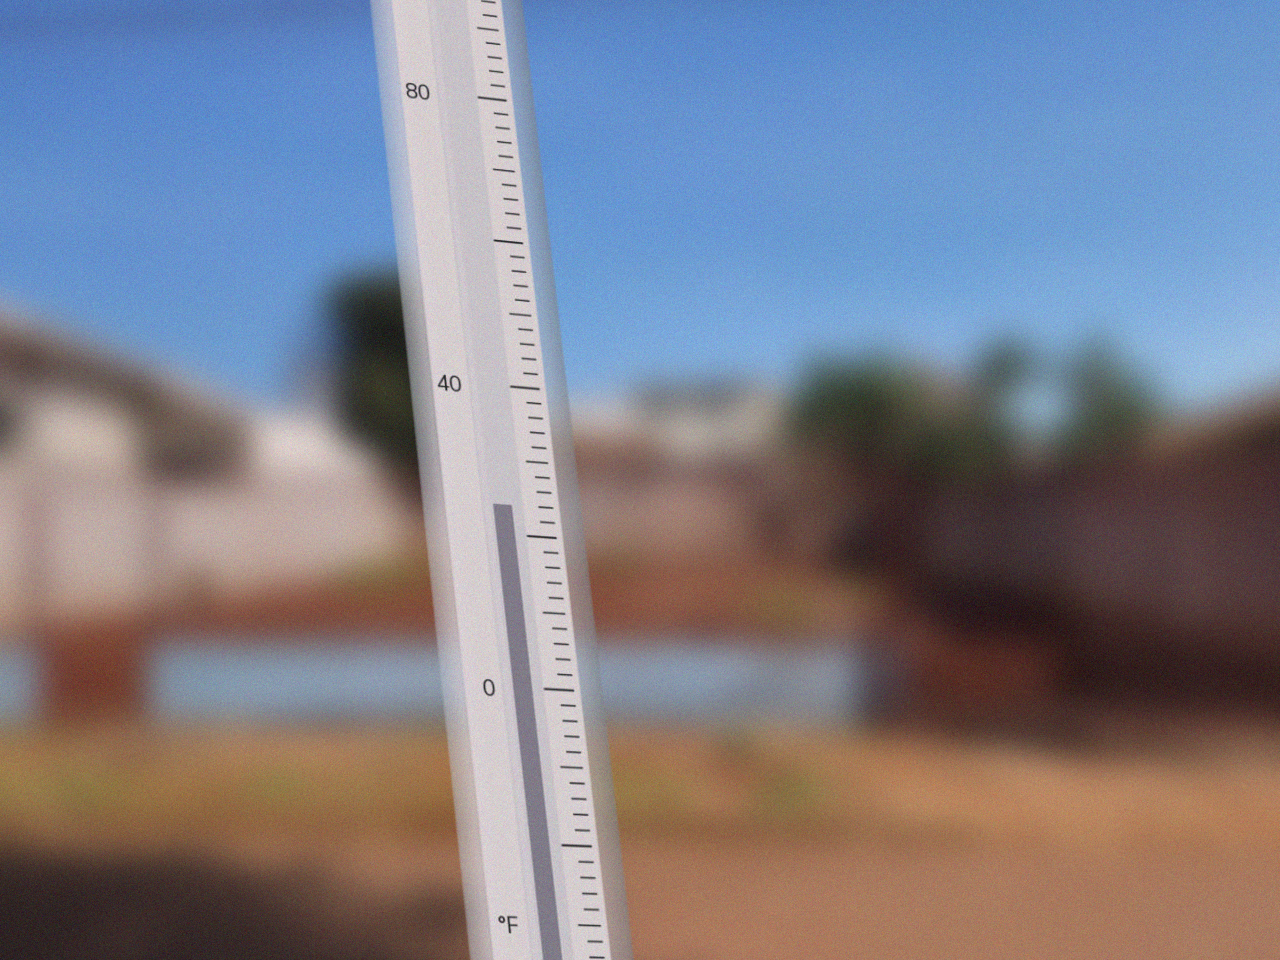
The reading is 24 °F
